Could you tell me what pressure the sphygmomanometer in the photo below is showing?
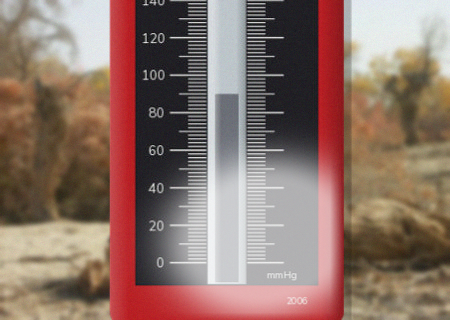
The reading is 90 mmHg
